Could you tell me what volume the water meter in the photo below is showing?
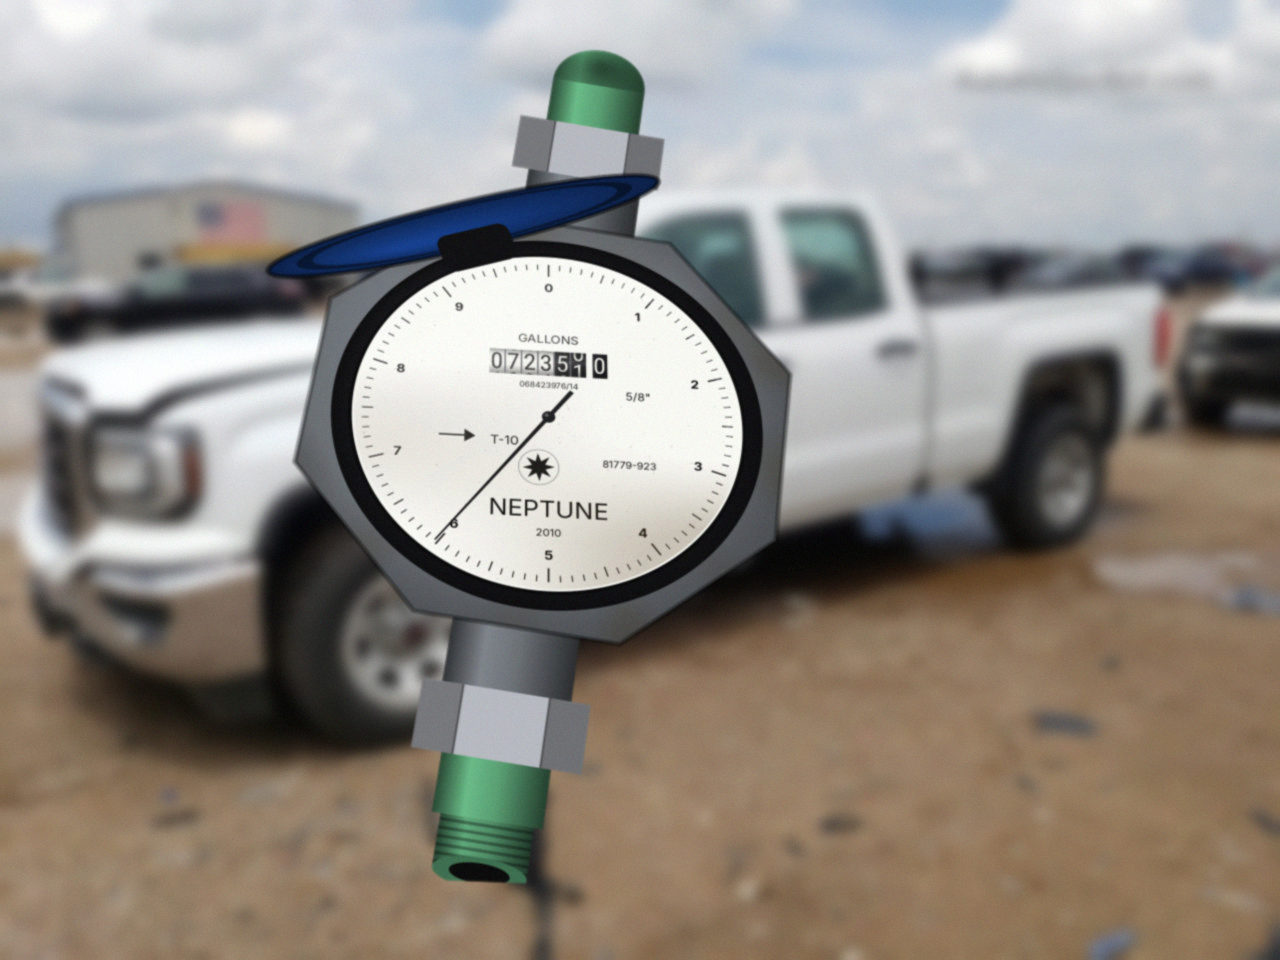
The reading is 723506.0 gal
